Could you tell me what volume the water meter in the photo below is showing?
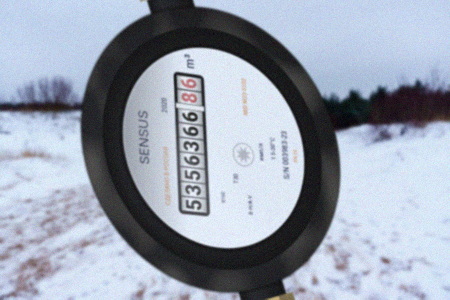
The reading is 5356366.86 m³
